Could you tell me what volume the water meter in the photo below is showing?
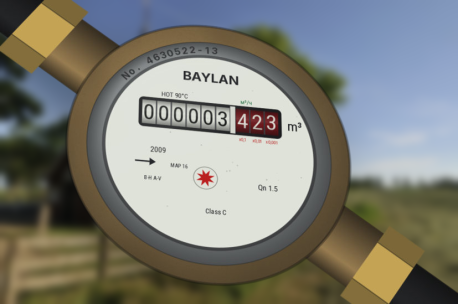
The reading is 3.423 m³
